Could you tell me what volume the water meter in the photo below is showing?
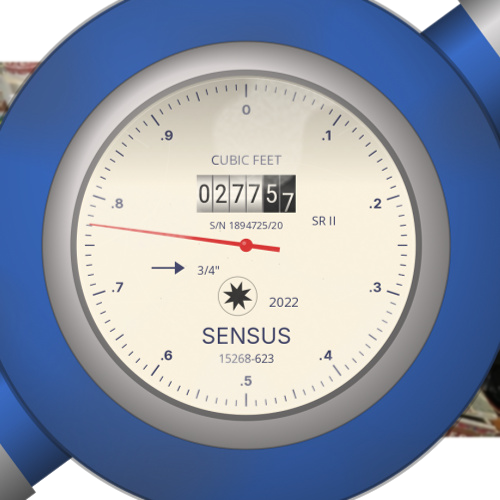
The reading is 27756.77 ft³
